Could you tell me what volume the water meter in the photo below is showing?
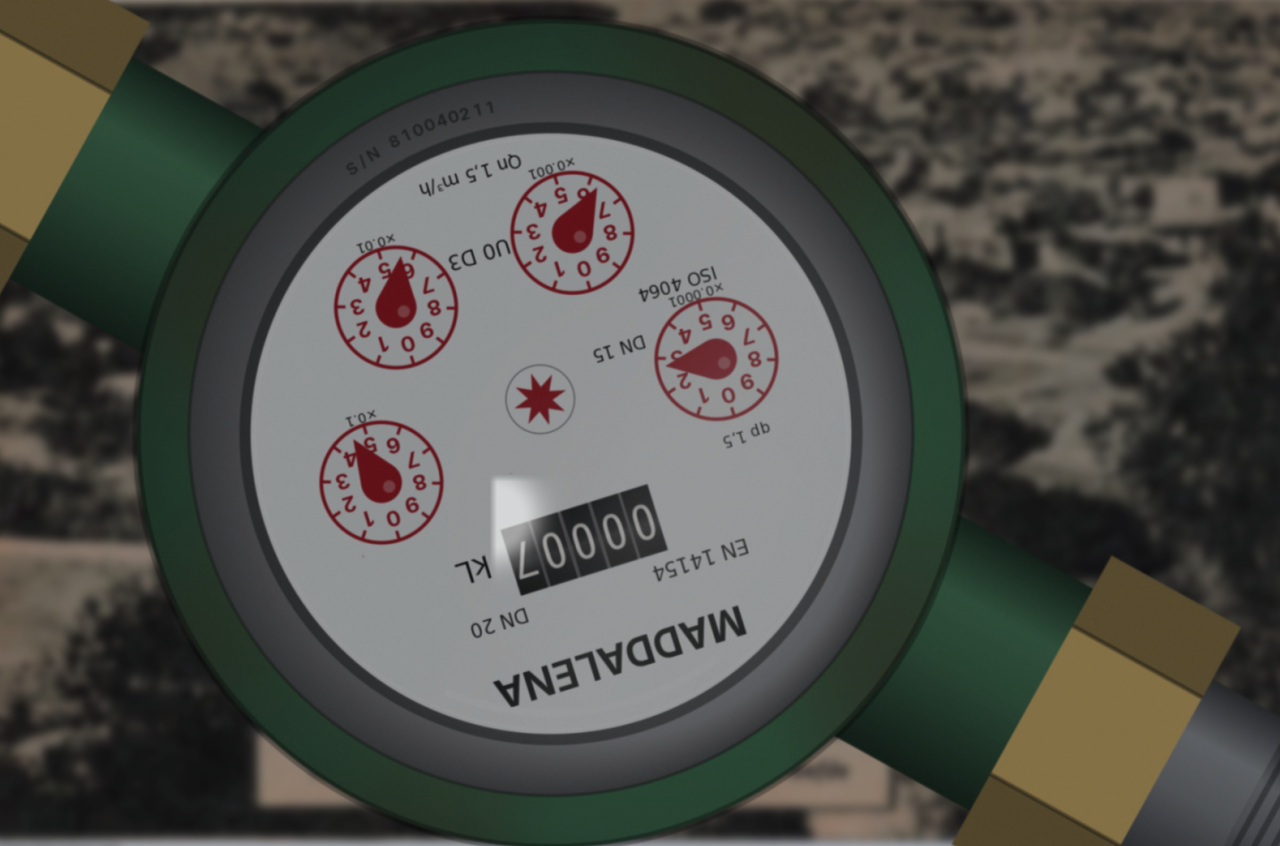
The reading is 7.4562 kL
